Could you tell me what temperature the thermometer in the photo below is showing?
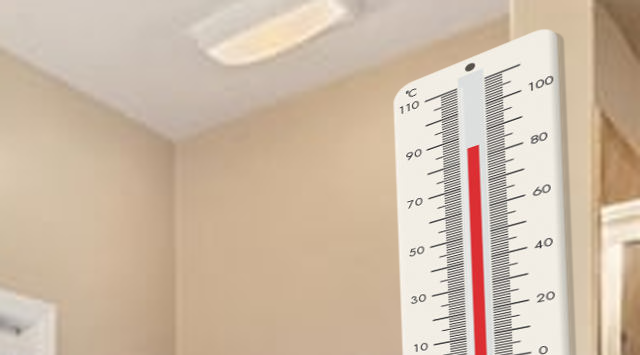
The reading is 85 °C
